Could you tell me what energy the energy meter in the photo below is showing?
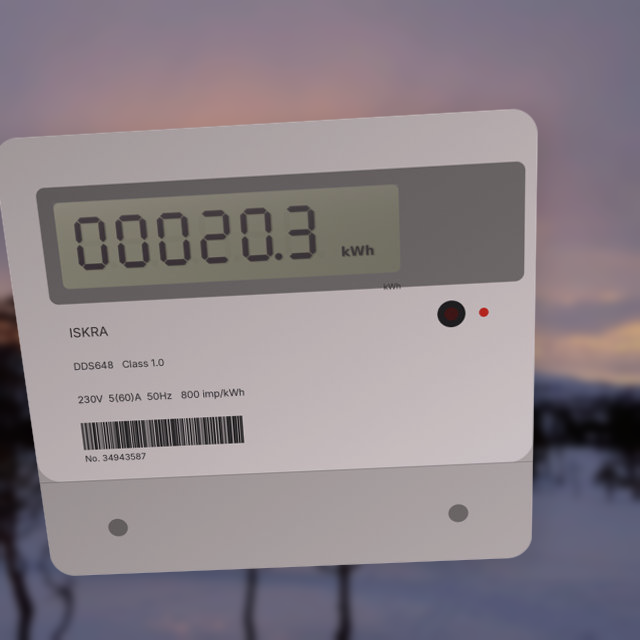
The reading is 20.3 kWh
